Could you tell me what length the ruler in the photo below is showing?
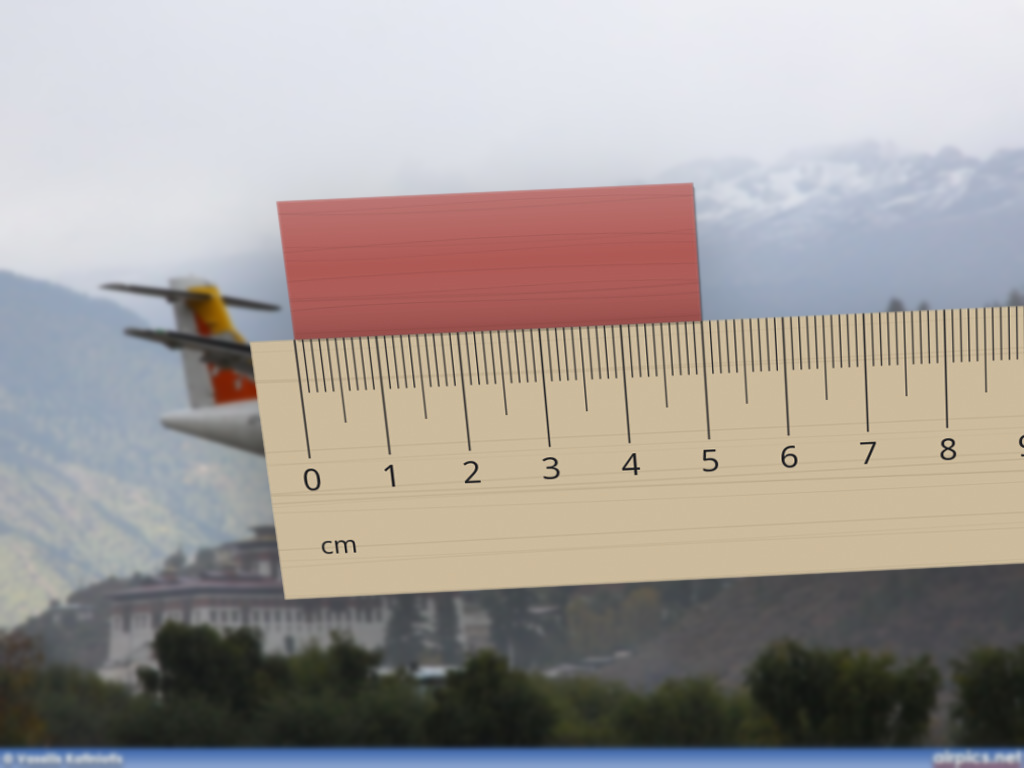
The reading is 5 cm
